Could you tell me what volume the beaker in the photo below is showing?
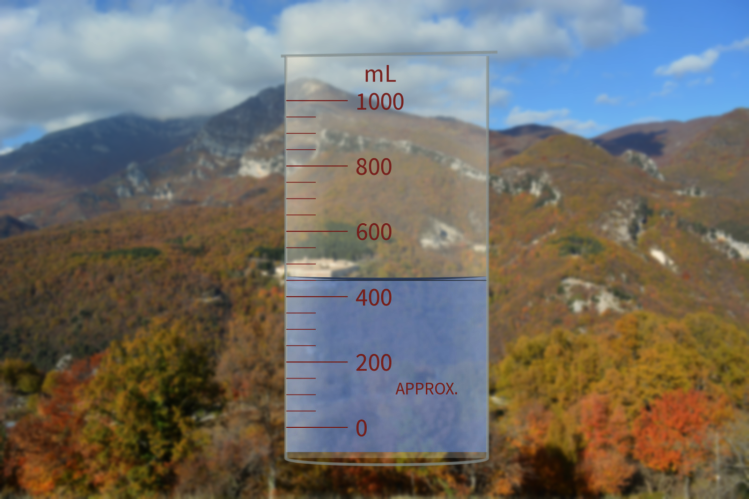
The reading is 450 mL
